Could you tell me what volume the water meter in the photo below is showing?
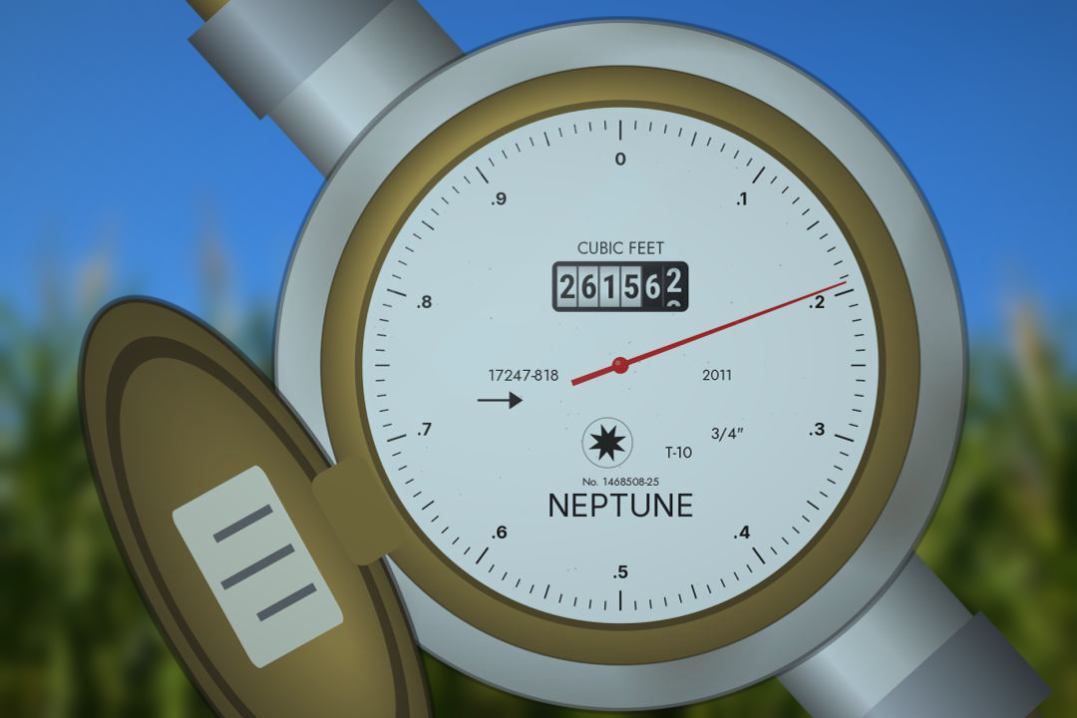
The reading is 261562.19 ft³
